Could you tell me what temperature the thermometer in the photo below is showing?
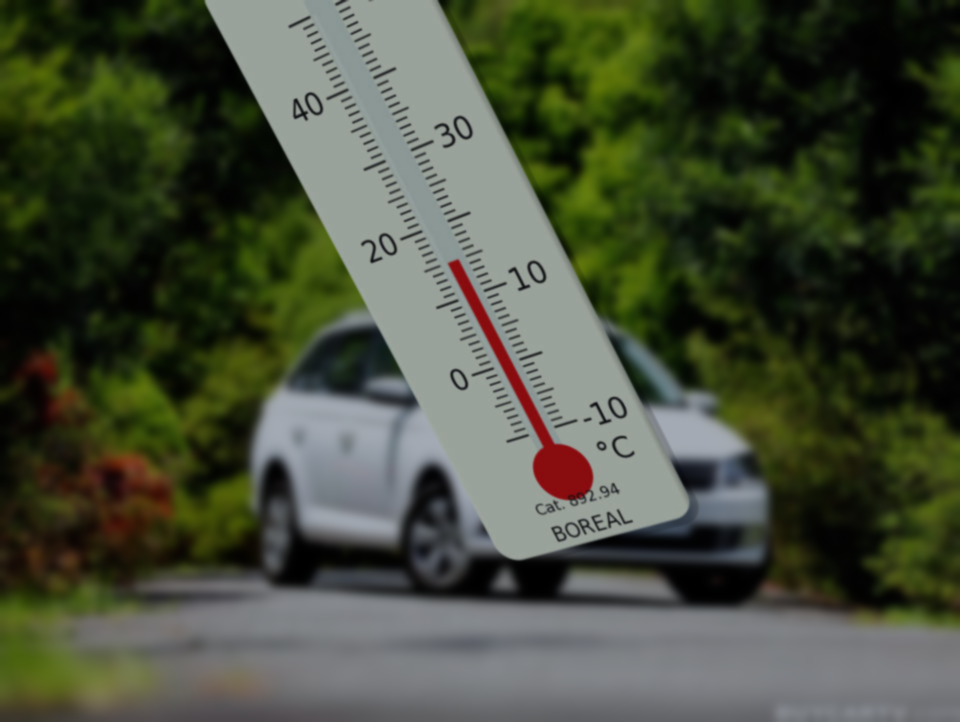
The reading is 15 °C
